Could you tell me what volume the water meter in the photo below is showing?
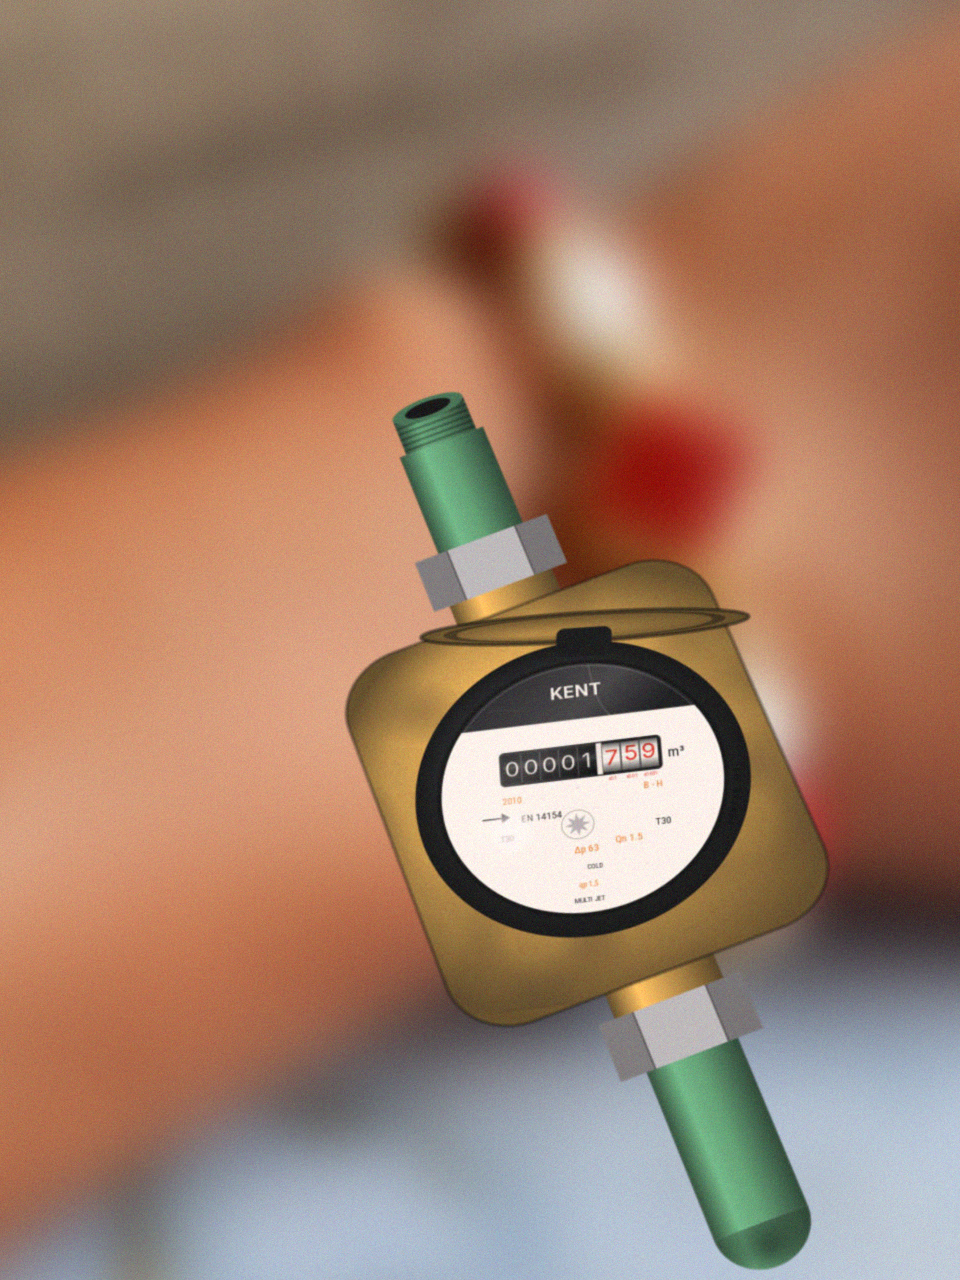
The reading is 1.759 m³
